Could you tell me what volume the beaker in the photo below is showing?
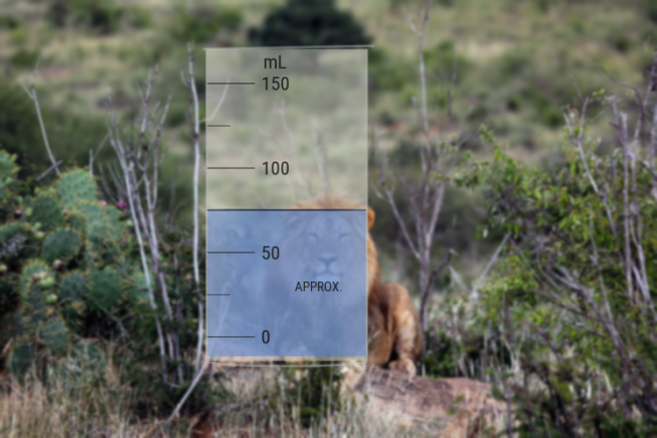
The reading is 75 mL
